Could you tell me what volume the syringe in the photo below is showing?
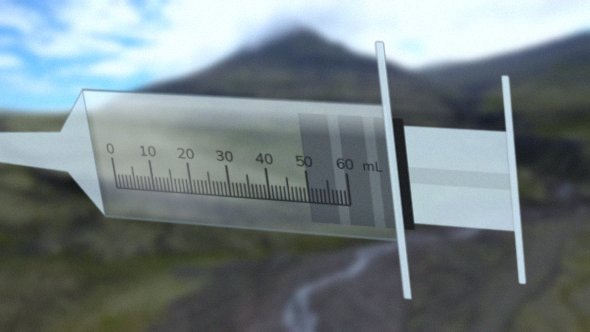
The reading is 50 mL
